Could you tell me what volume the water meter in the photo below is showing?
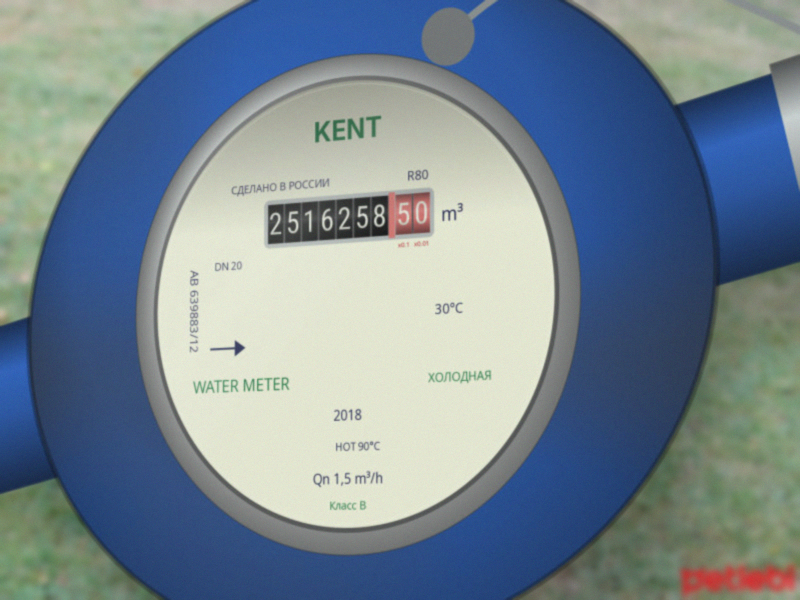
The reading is 2516258.50 m³
